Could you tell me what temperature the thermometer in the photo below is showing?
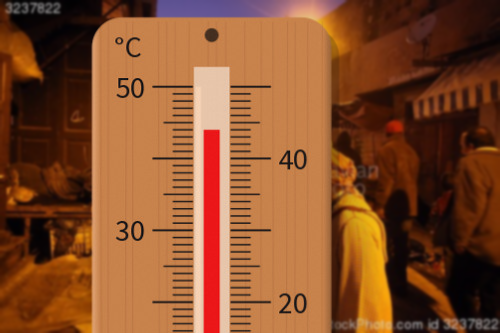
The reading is 44 °C
